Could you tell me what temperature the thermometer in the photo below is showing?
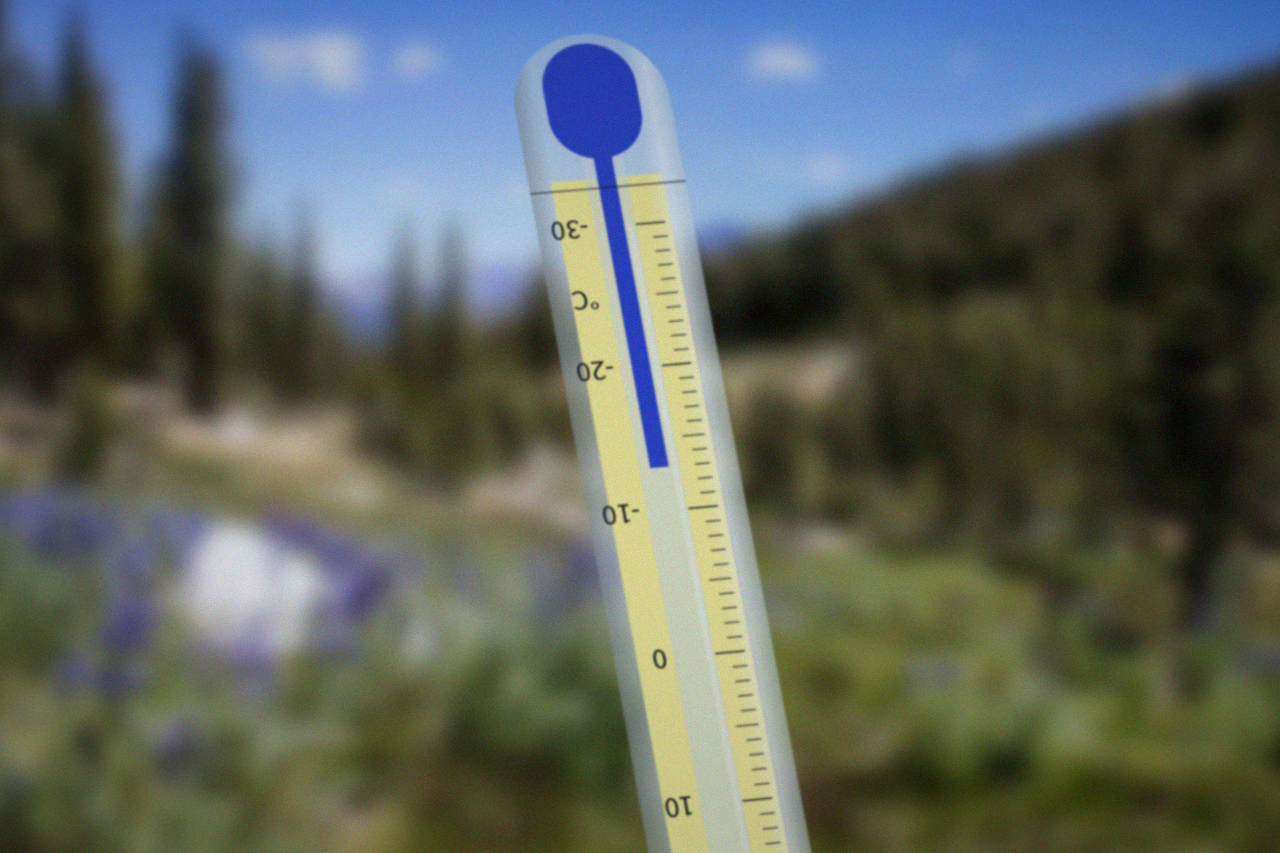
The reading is -13 °C
